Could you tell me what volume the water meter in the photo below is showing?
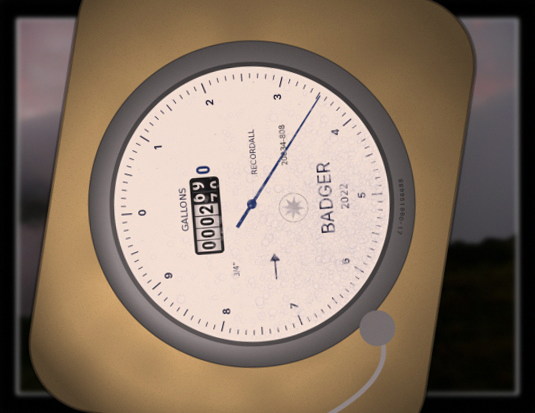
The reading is 2693.5 gal
